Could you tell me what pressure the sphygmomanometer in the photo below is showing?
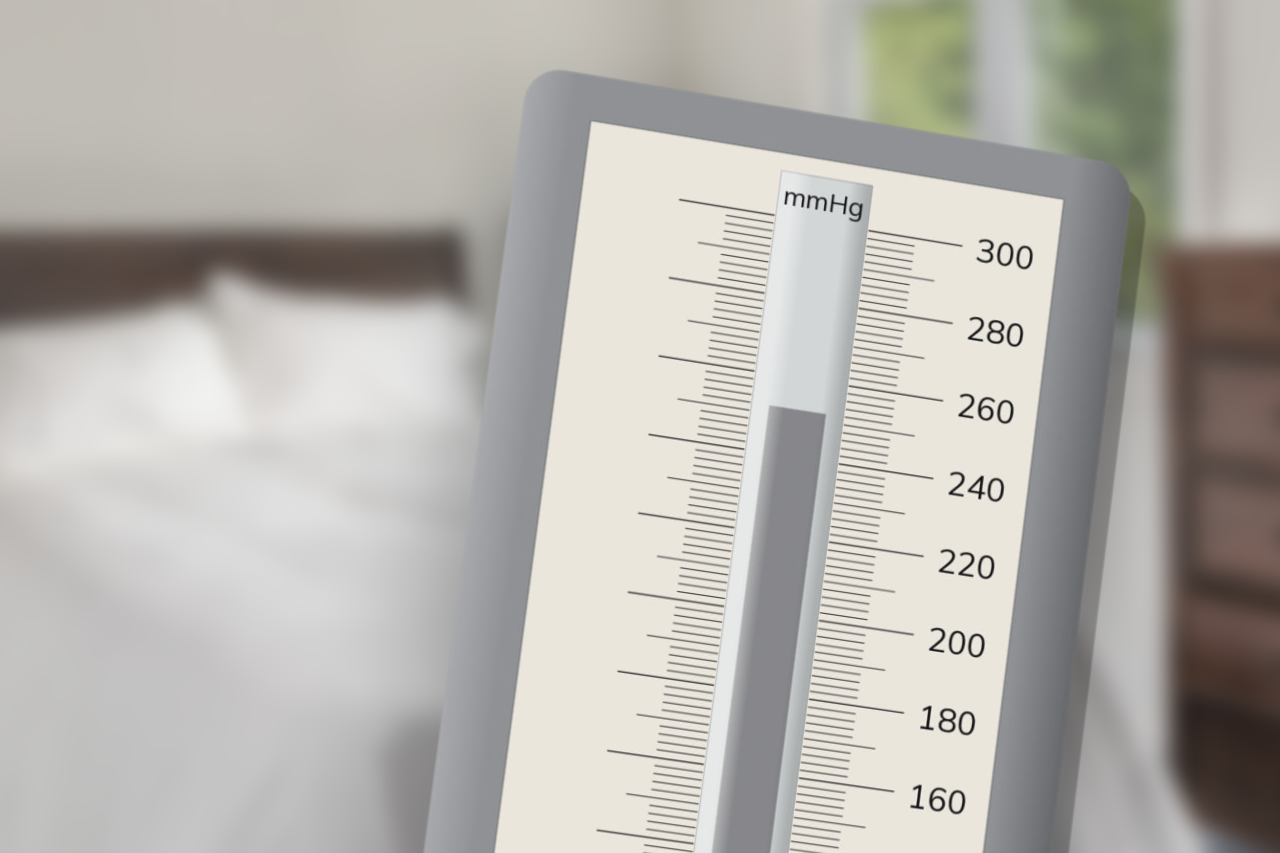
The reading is 252 mmHg
